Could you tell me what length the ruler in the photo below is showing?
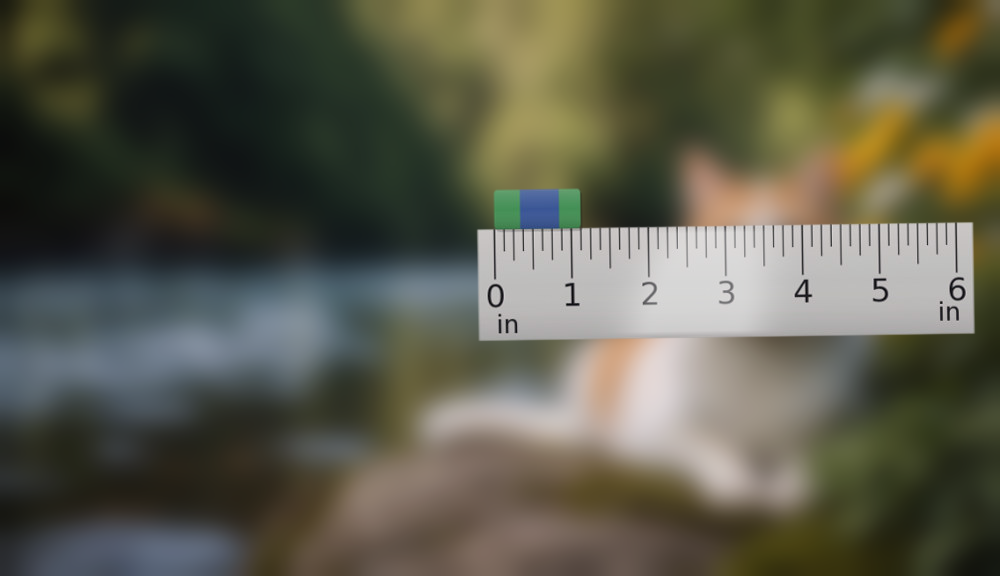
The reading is 1.125 in
